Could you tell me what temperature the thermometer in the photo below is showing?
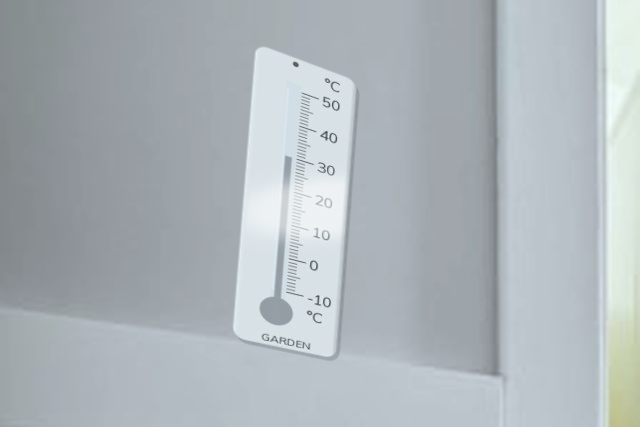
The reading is 30 °C
